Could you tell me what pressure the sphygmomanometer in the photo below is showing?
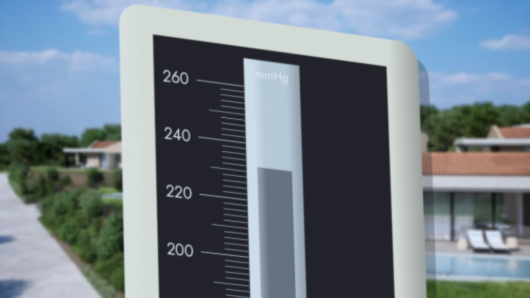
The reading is 232 mmHg
